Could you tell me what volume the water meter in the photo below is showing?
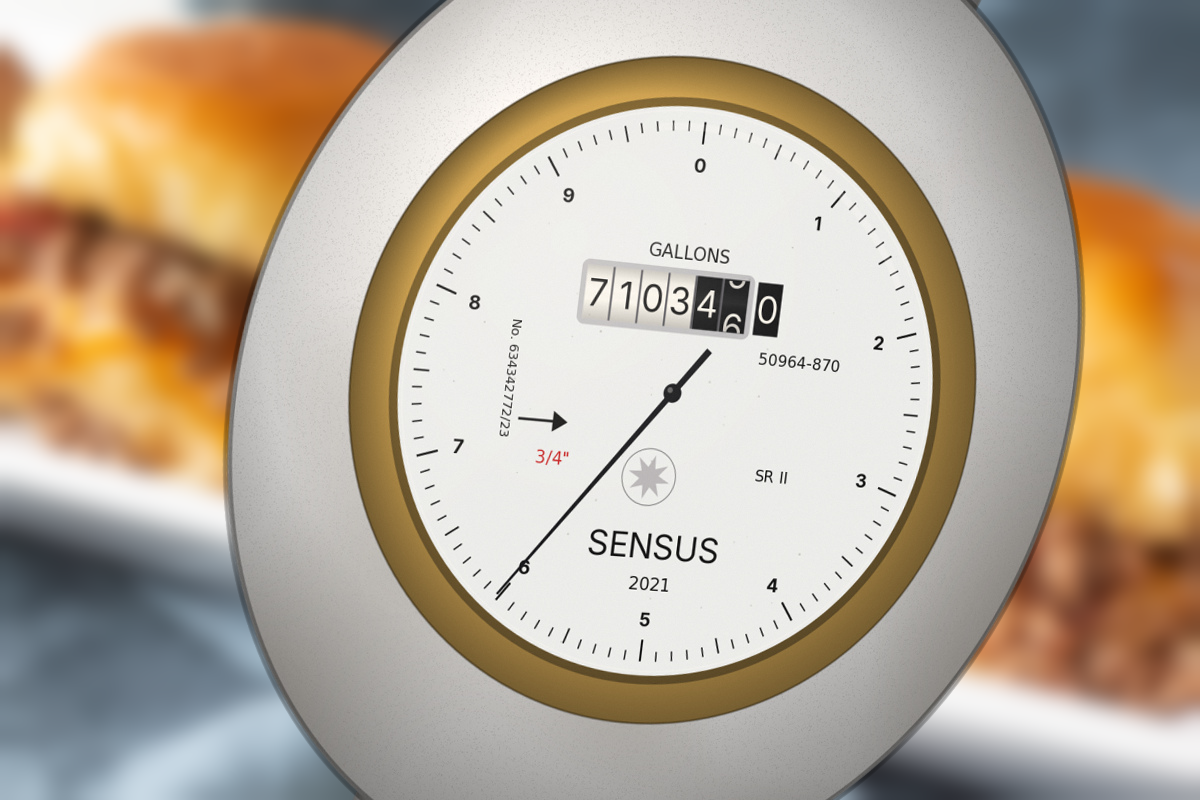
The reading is 7103456.0 gal
